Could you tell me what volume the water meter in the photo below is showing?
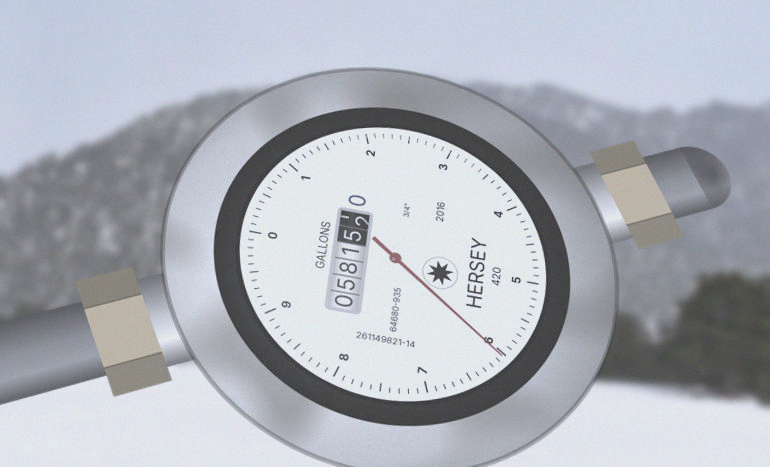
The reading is 581516.0 gal
